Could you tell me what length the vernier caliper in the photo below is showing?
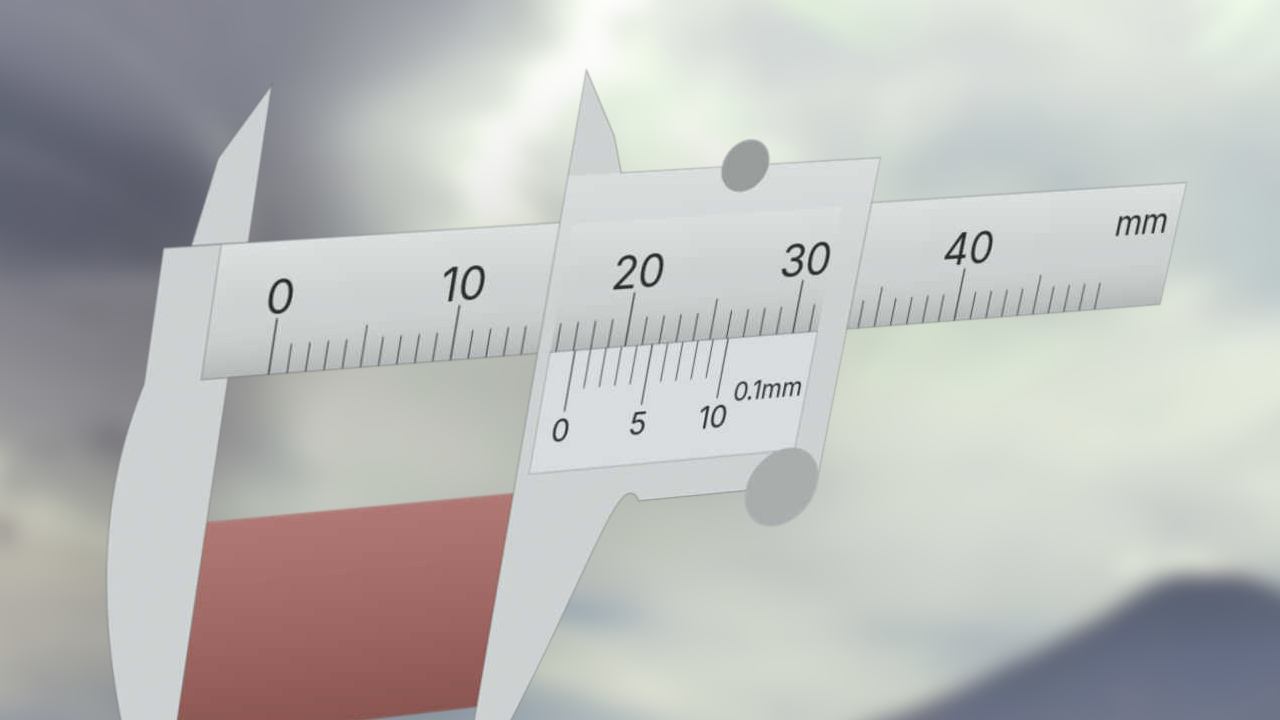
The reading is 17.1 mm
